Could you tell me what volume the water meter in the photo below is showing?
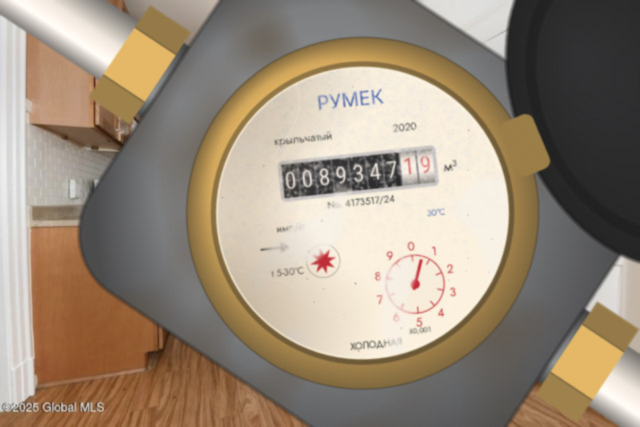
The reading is 89347.190 m³
